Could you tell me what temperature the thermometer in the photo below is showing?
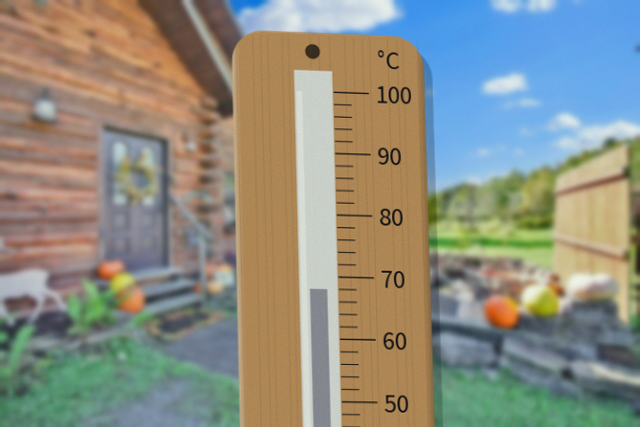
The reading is 68 °C
